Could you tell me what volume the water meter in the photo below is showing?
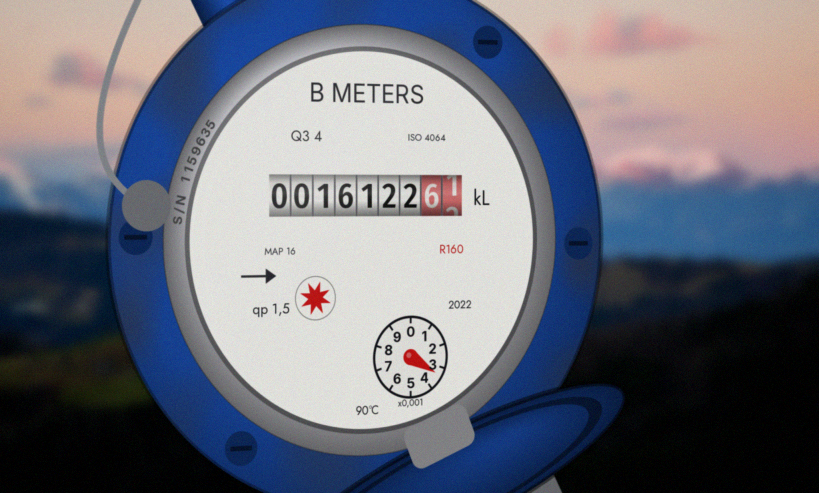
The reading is 16122.613 kL
